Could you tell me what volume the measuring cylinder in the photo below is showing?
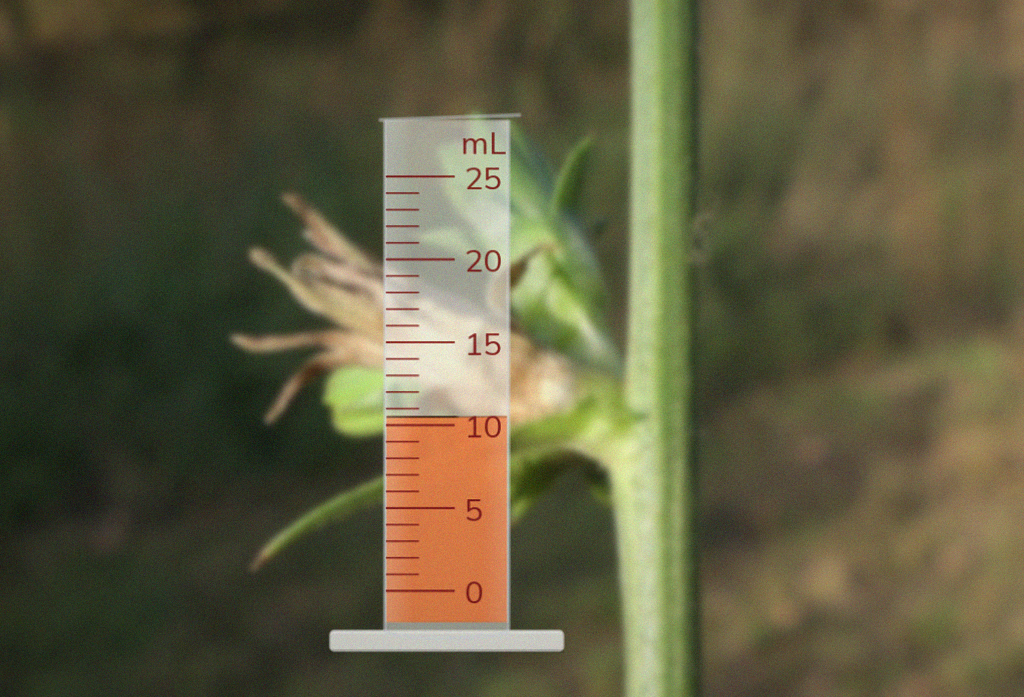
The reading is 10.5 mL
